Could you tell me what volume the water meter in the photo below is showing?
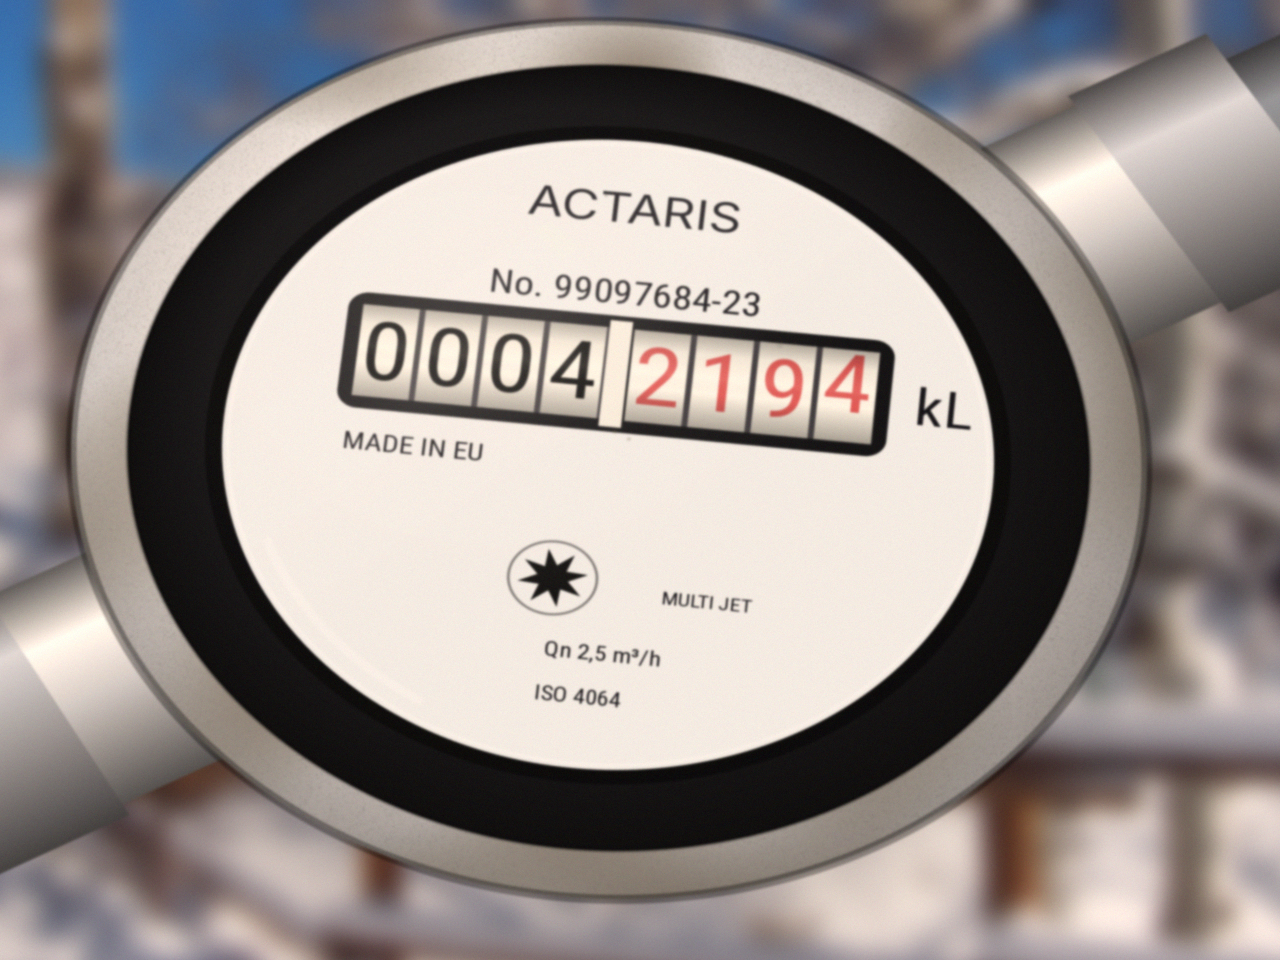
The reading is 4.2194 kL
